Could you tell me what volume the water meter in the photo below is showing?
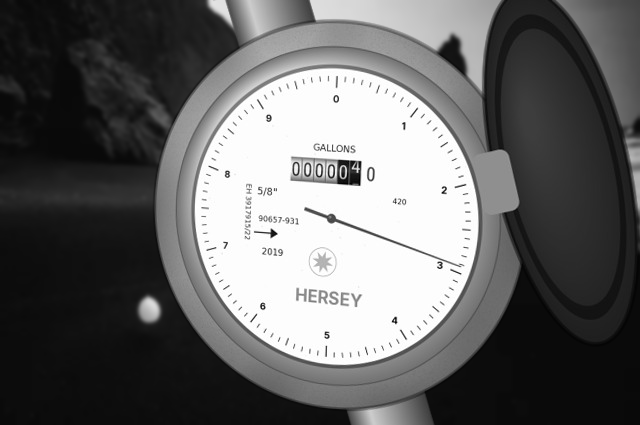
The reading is 42.9 gal
